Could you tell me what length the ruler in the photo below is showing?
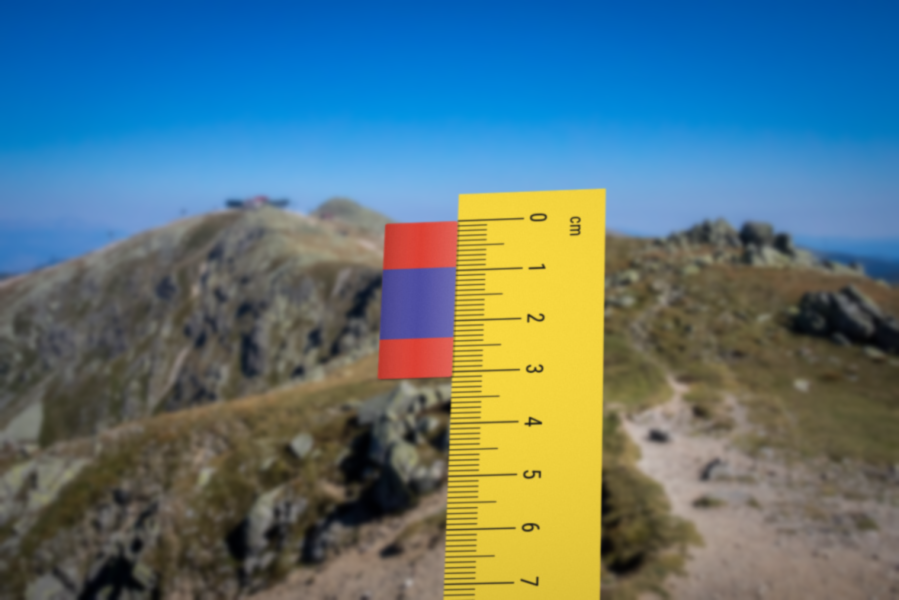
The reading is 3.1 cm
